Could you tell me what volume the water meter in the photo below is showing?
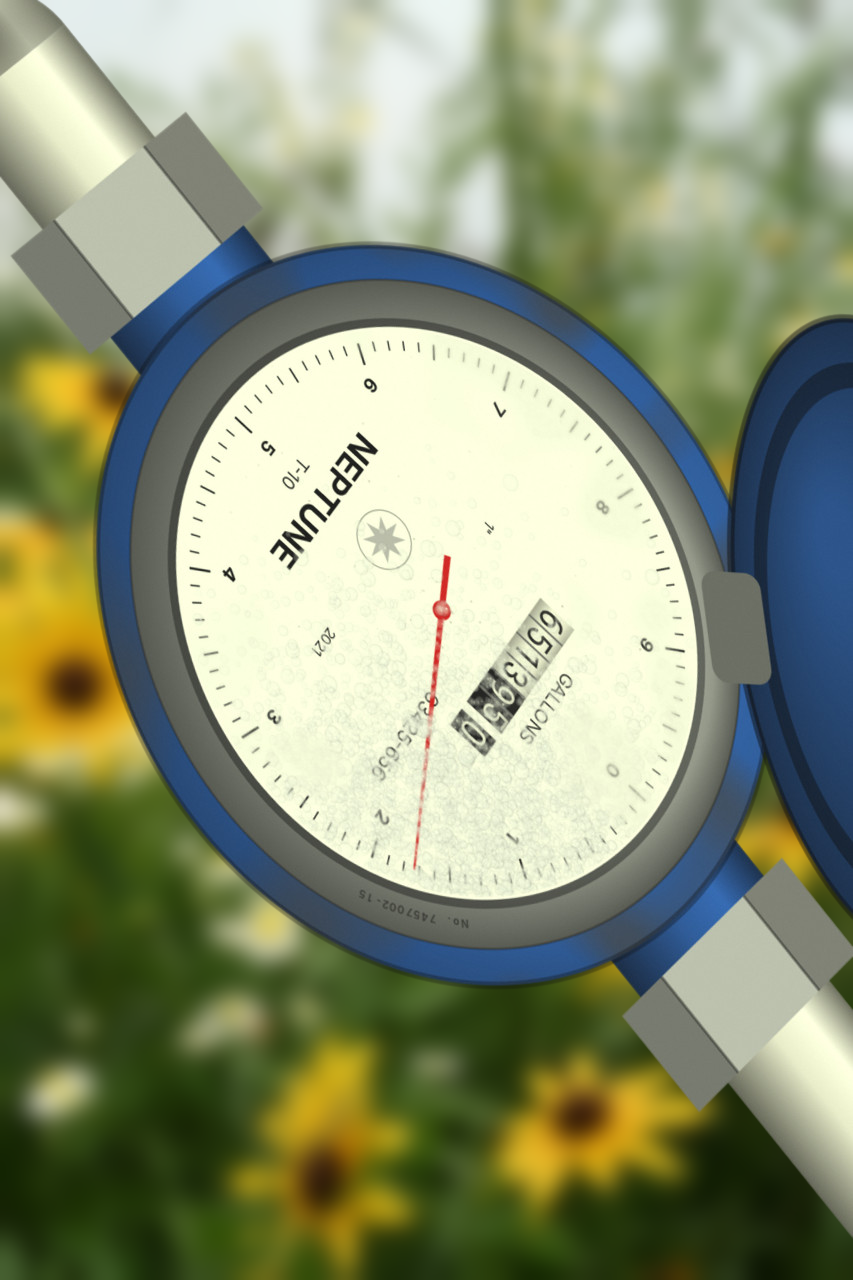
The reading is 6513951.7 gal
